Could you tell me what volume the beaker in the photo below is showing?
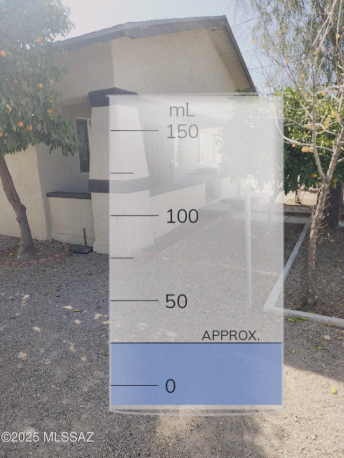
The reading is 25 mL
